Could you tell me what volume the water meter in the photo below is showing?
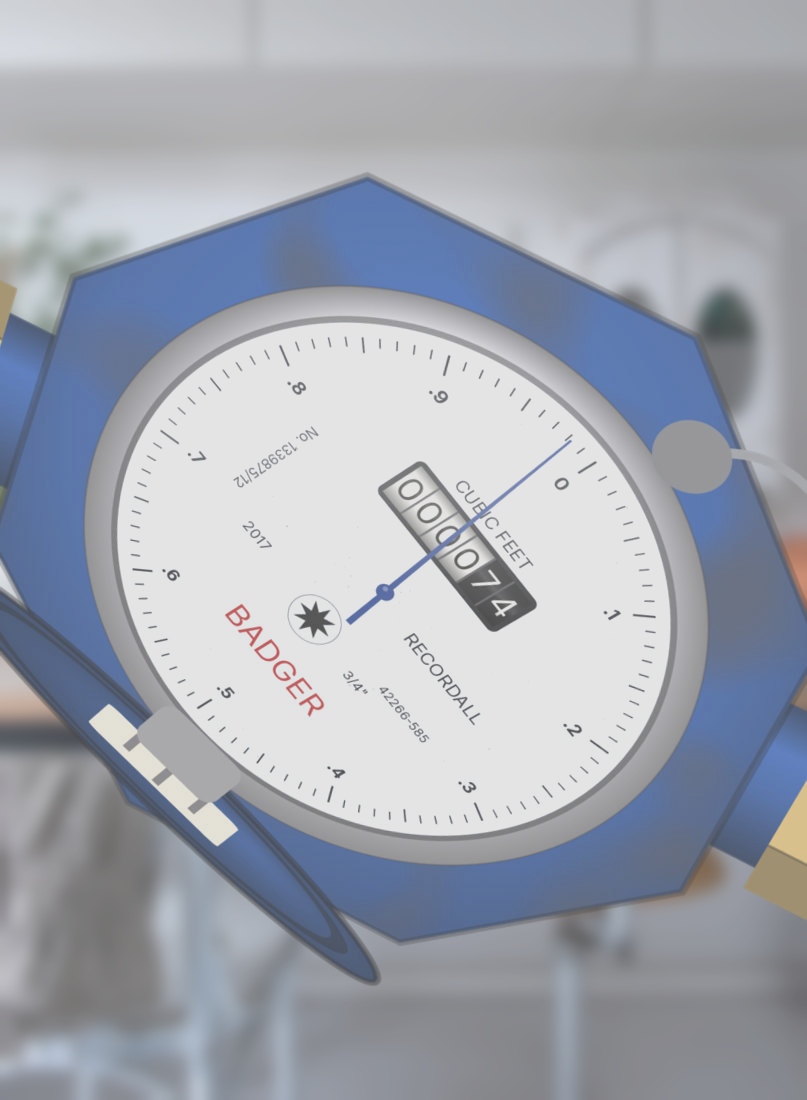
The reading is 73.98 ft³
